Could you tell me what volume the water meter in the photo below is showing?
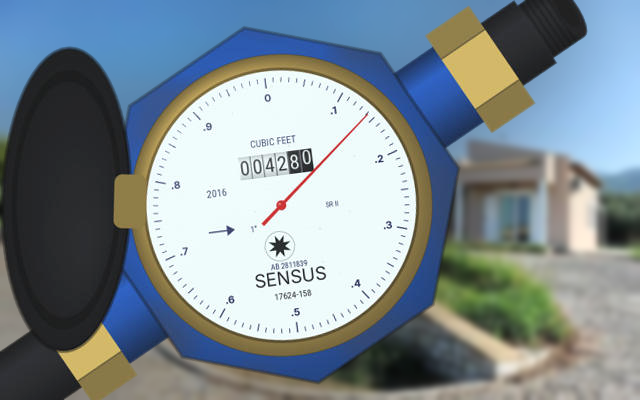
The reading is 4280.14 ft³
